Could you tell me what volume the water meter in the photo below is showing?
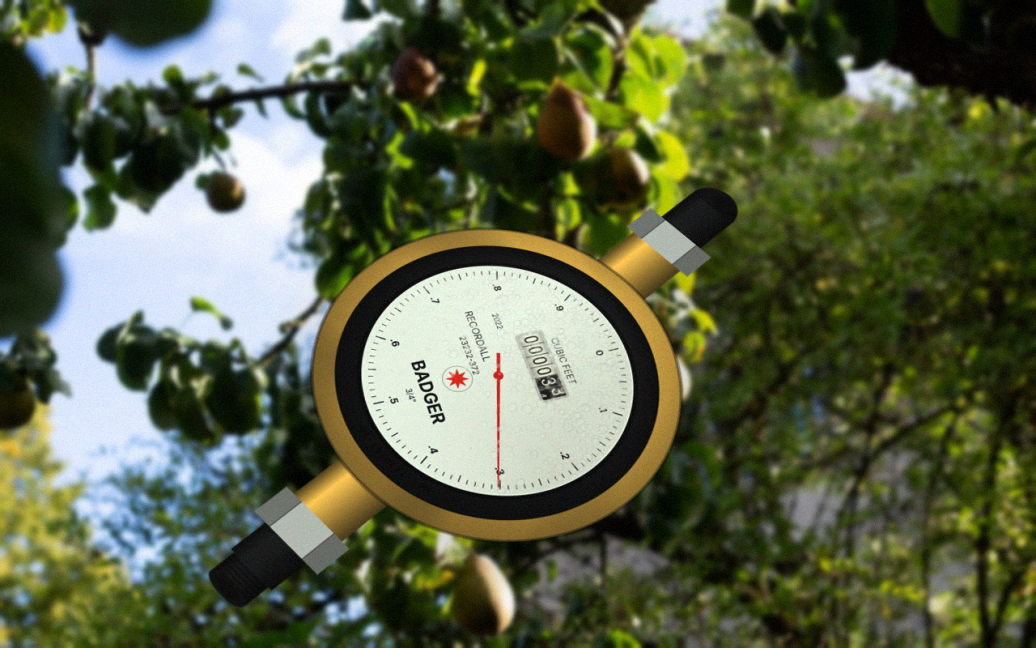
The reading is 33.30 ft³
